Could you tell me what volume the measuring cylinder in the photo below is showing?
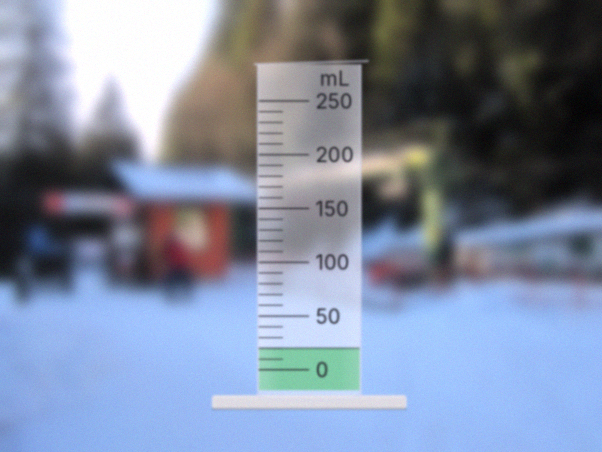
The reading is 20 mL
